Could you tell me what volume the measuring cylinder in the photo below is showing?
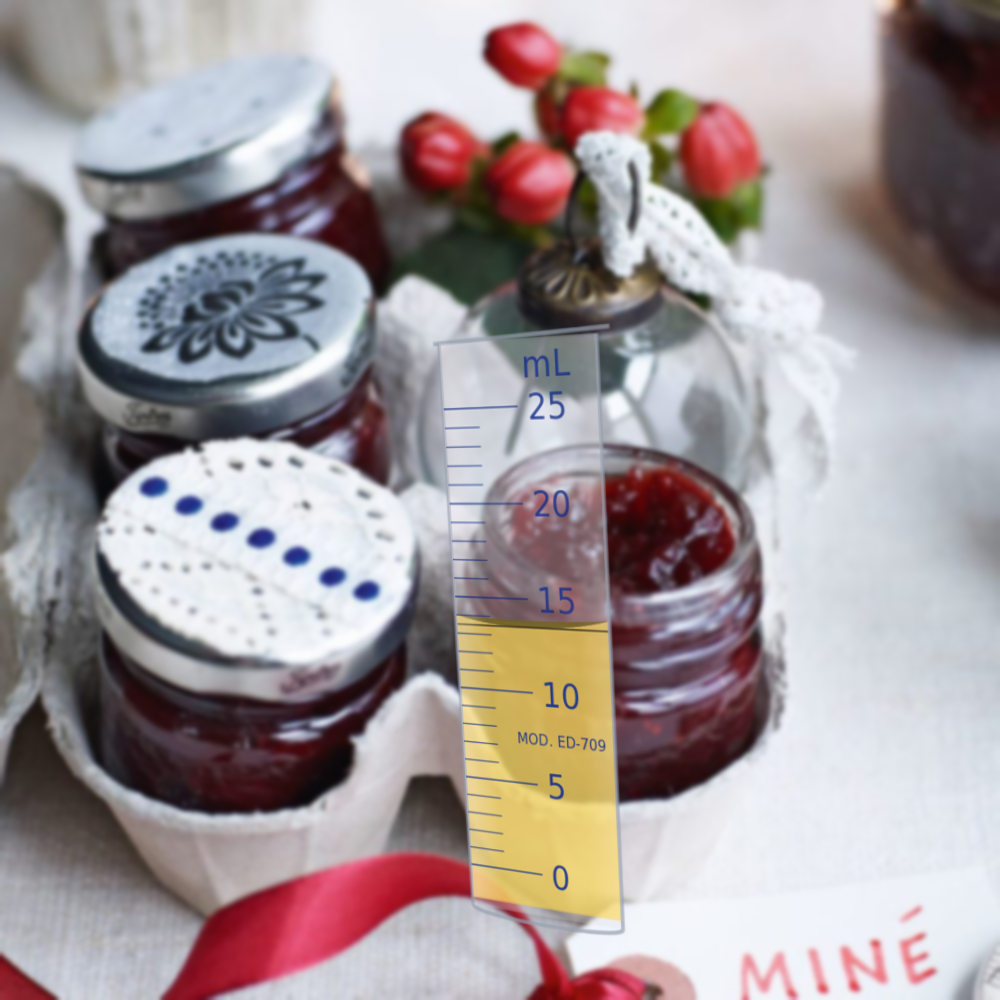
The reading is 13.5 mL
